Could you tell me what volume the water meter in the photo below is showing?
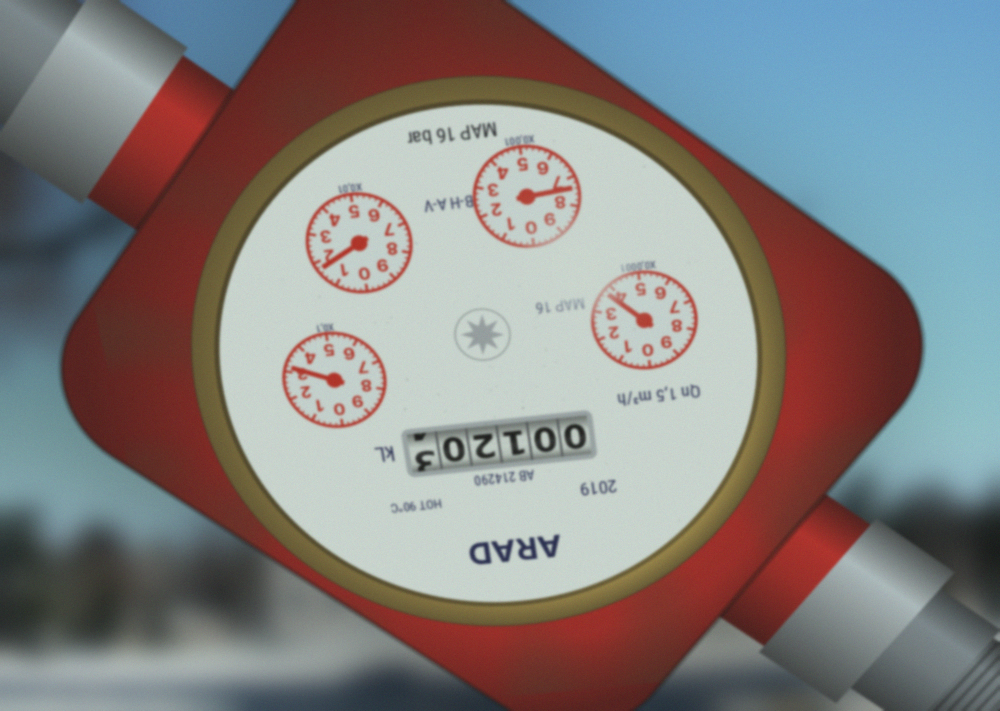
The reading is 1203.3173 kL
